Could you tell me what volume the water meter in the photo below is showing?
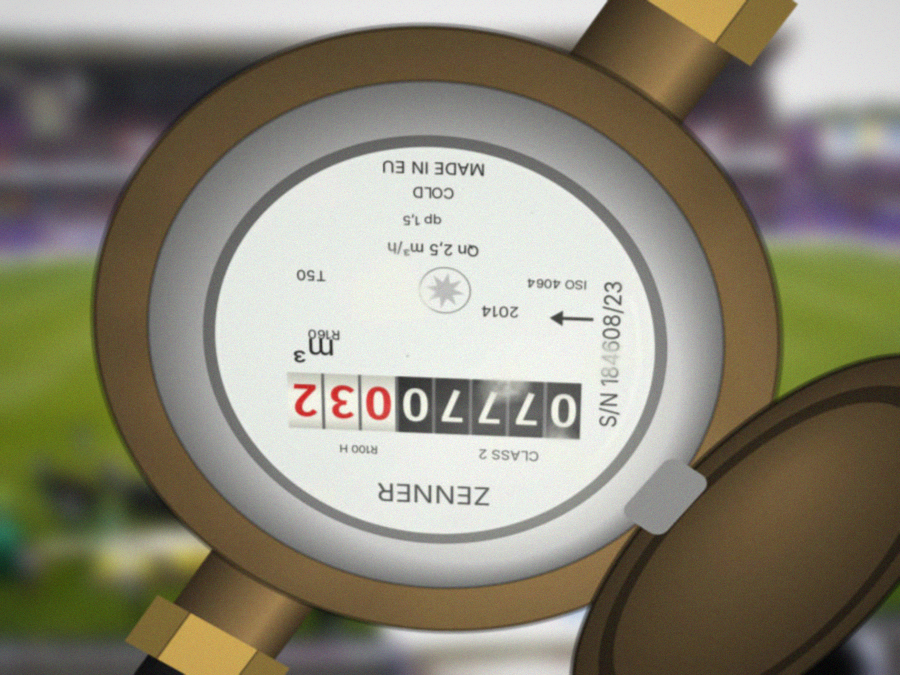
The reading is 7770.032 m³
